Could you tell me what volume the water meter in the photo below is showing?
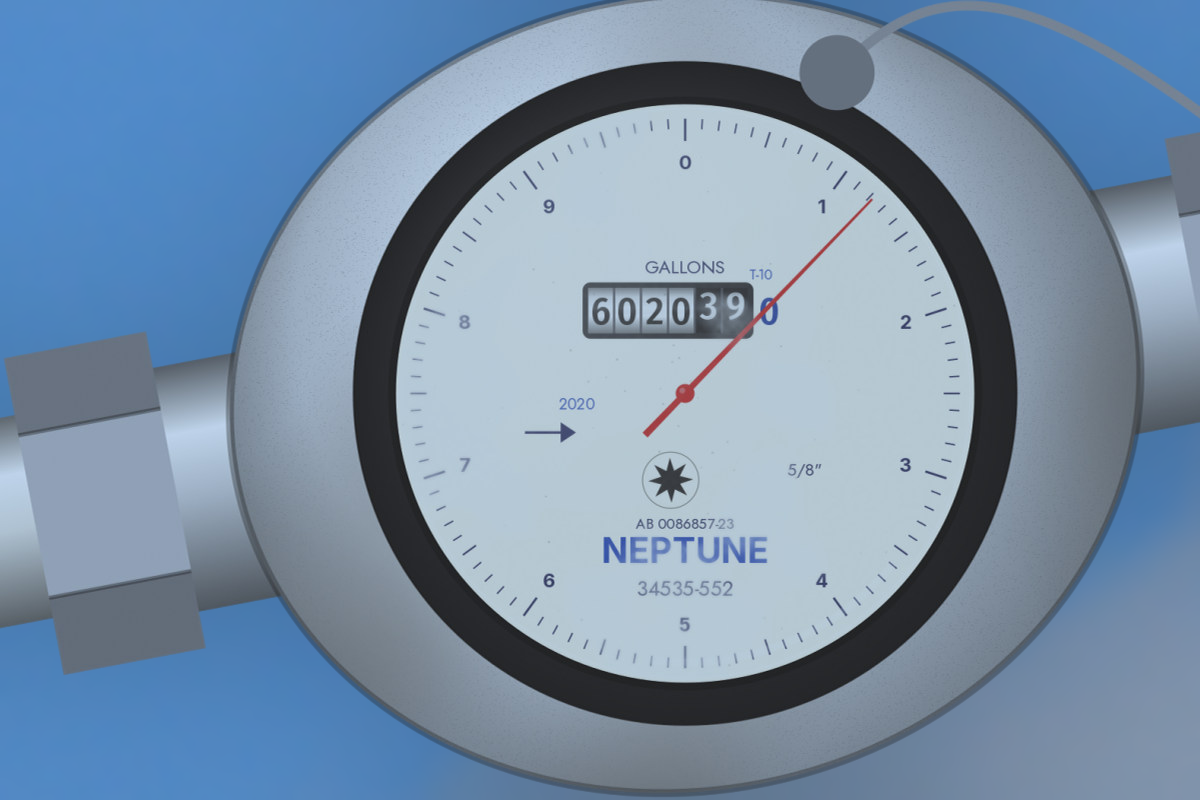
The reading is 6020391.2 gal
